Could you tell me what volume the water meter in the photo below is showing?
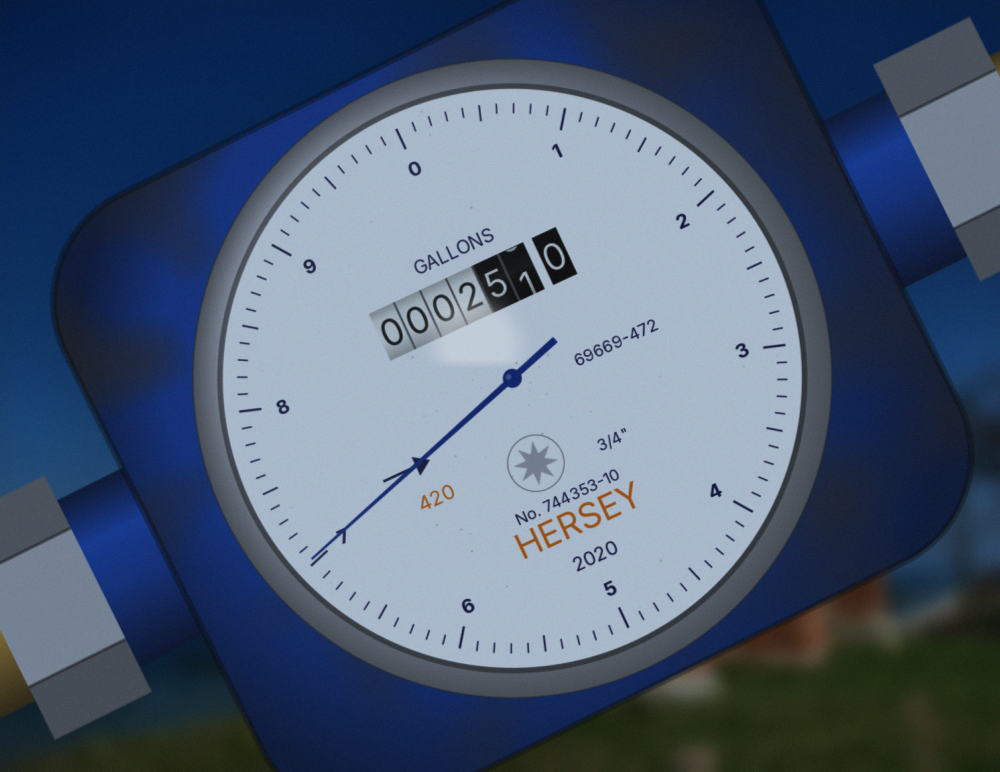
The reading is 2507.0 gal
